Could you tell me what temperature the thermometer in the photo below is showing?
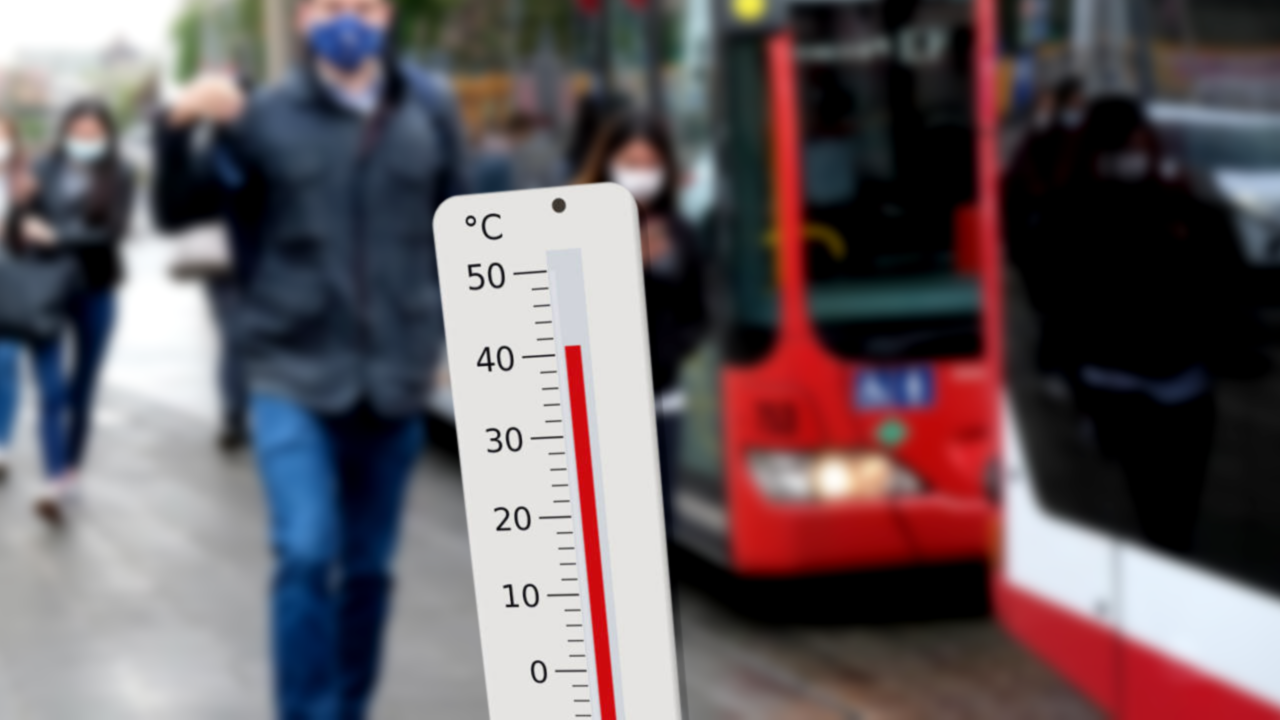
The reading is 41 °C
